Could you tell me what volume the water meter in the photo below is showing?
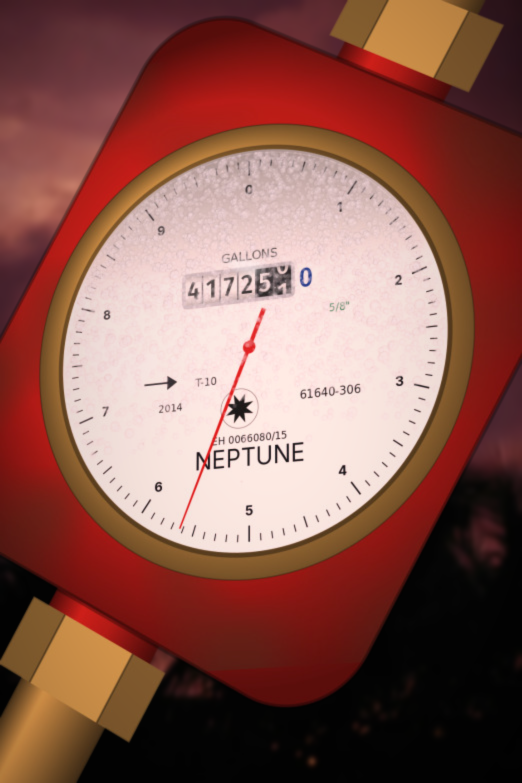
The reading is 4172505.6 gal
